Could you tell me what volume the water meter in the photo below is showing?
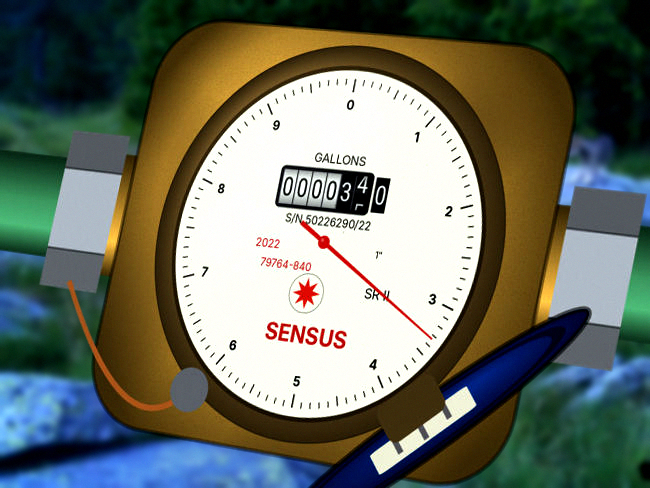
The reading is 343.3 gal
